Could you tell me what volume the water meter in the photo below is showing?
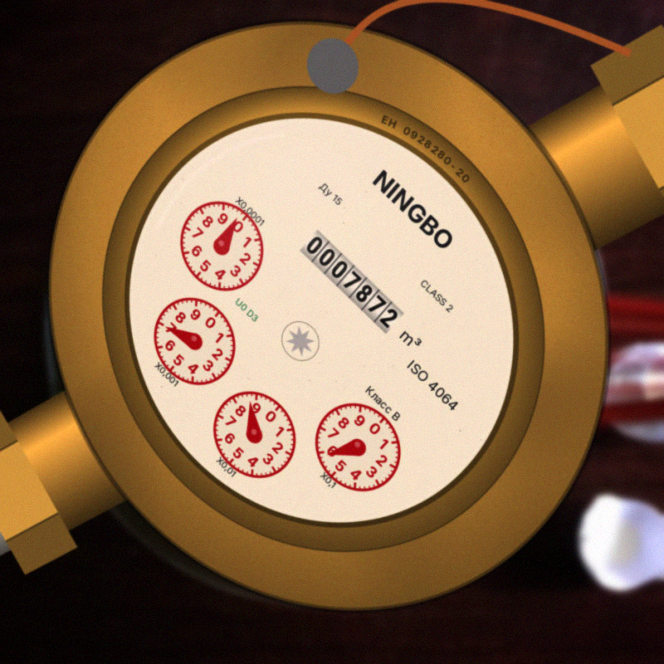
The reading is 7872.5869 m³
